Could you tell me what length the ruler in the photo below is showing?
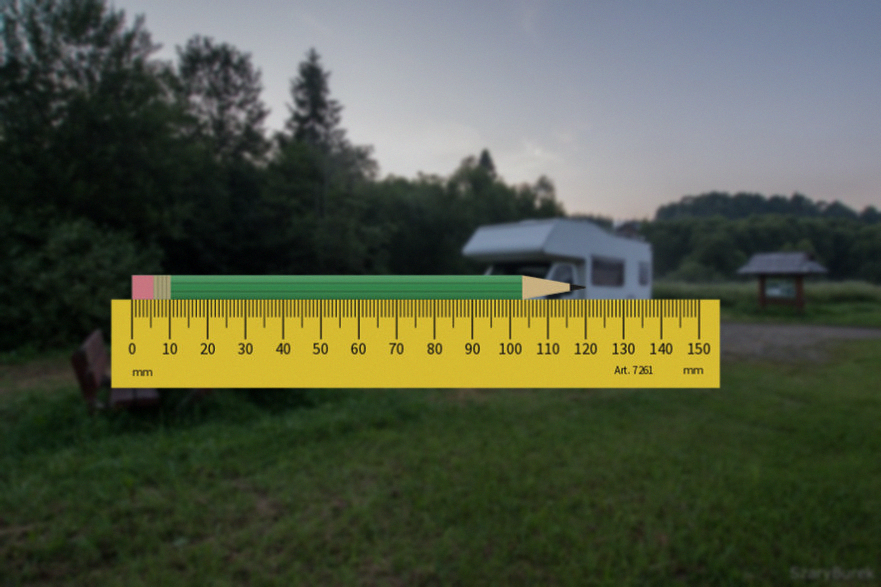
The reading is 120 mm
